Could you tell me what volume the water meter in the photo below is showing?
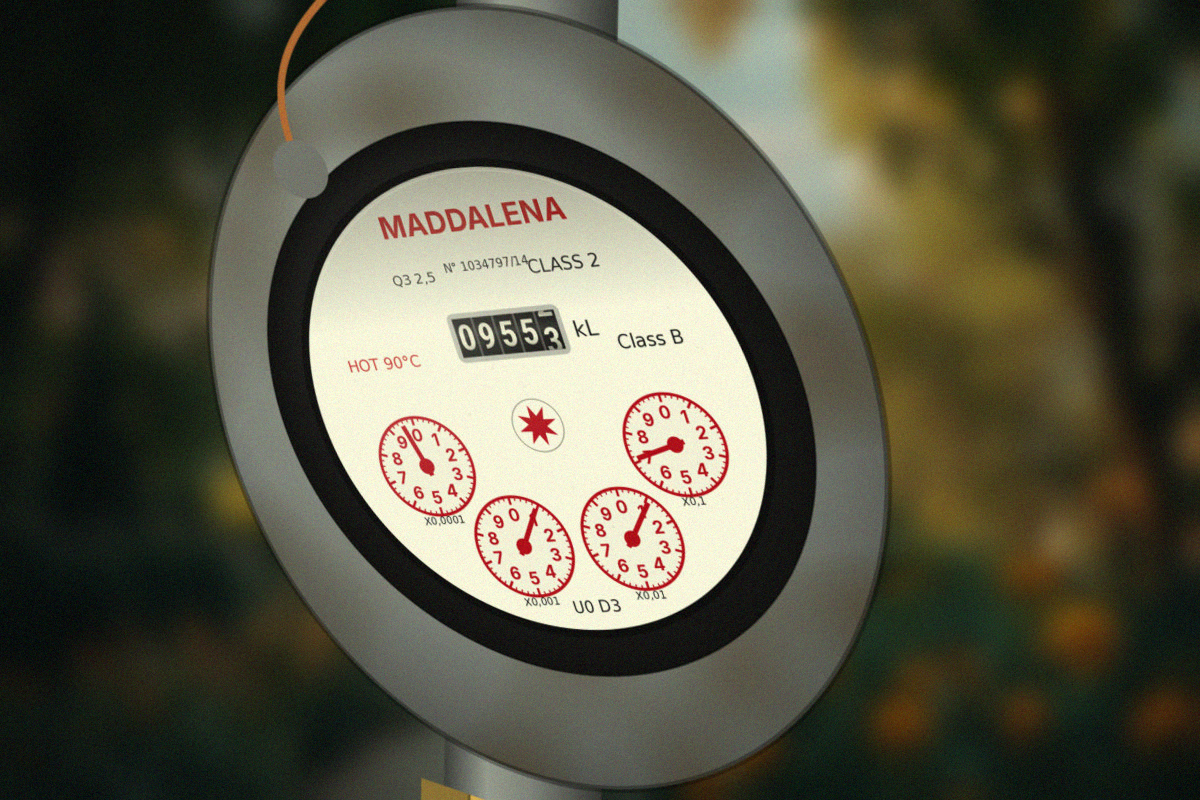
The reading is 9552.7109 kL
